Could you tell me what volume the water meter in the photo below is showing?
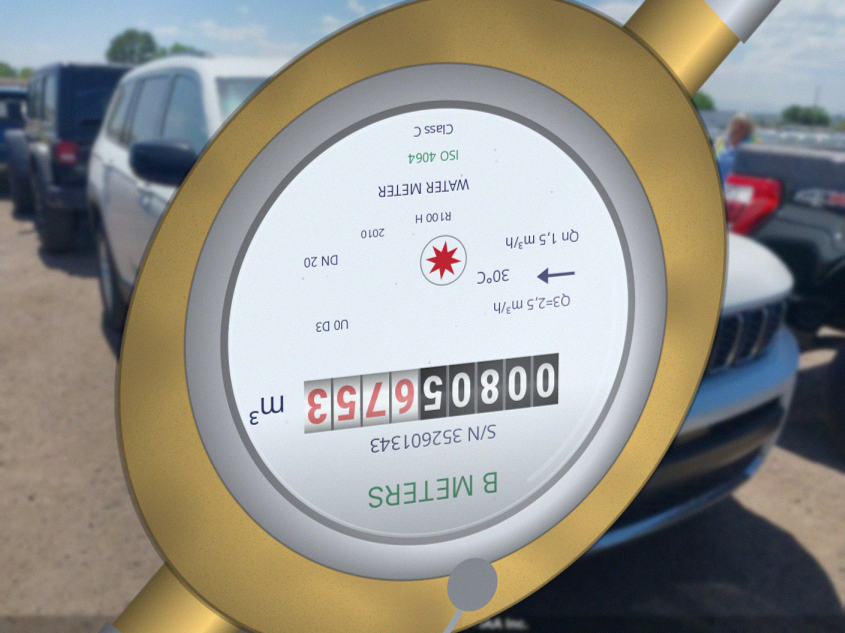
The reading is 805.6753 m³
